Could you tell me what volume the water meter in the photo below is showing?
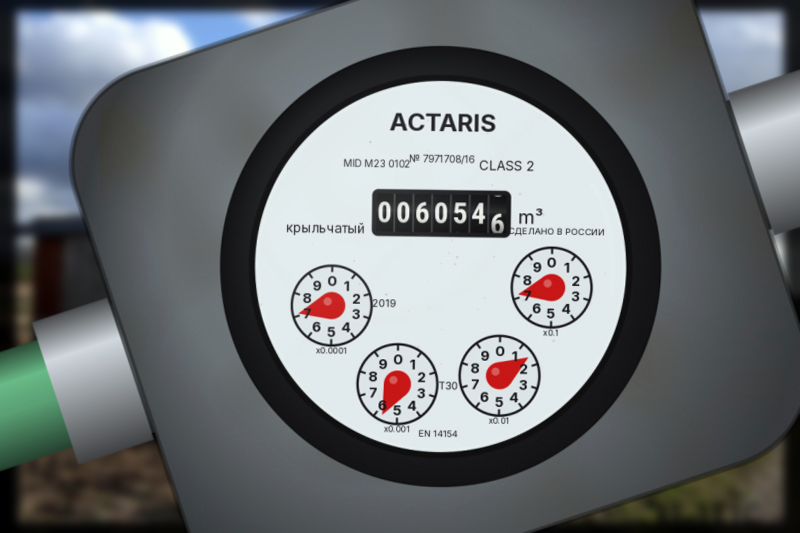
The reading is 60545.7157 m³
